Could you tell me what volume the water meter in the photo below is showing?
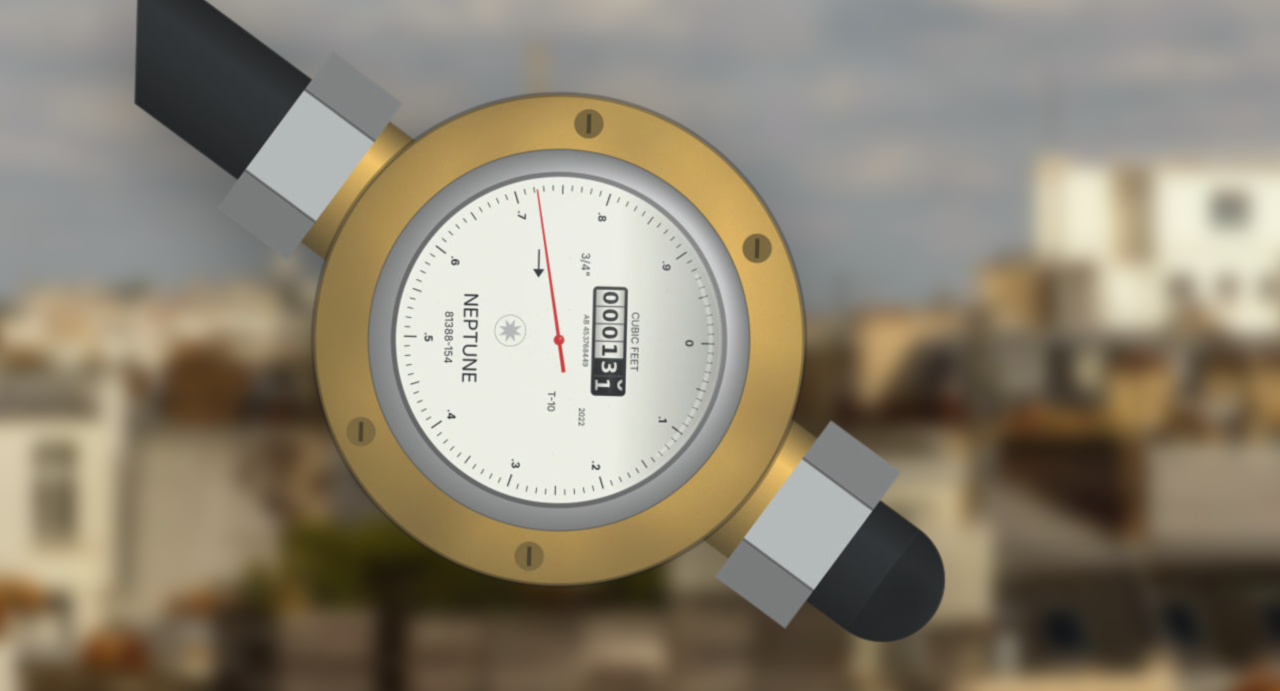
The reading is 130.72 ft³
